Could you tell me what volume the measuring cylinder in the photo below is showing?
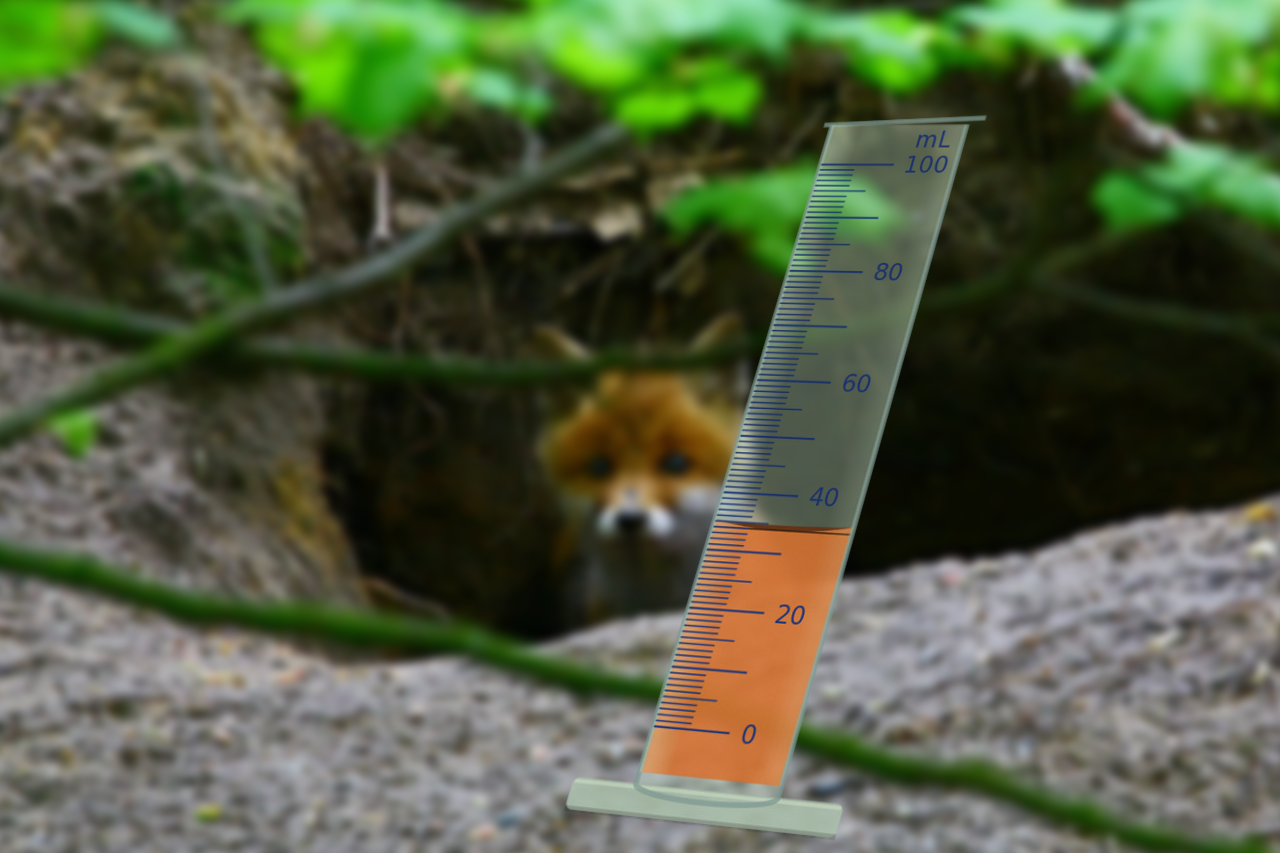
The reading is 34 mL
